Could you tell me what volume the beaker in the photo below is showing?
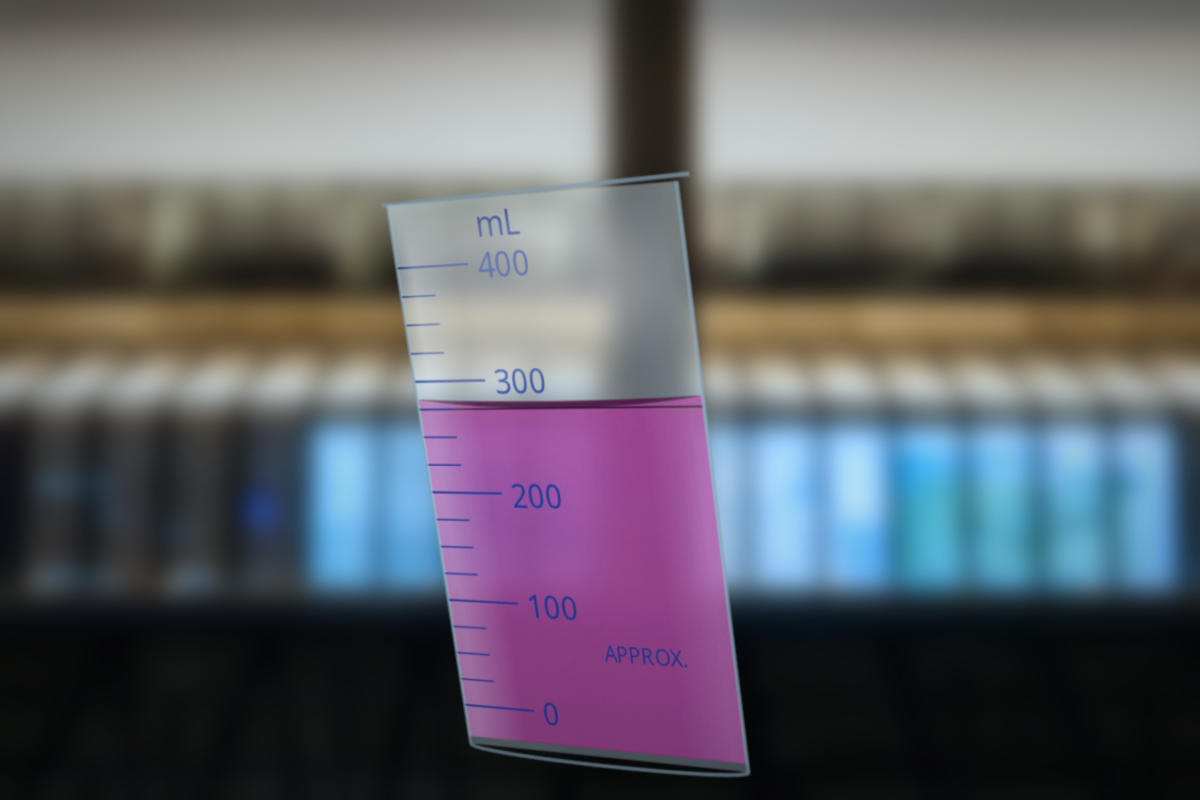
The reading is 275 mL
